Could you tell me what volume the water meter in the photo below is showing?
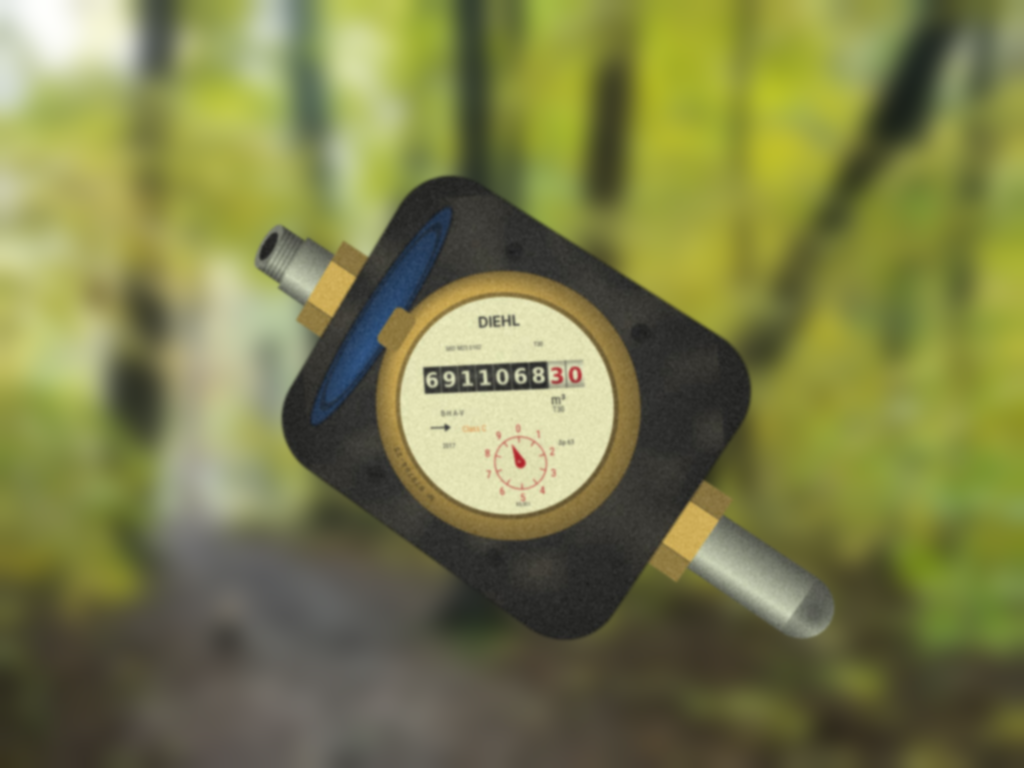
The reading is 6911068.299 m³
